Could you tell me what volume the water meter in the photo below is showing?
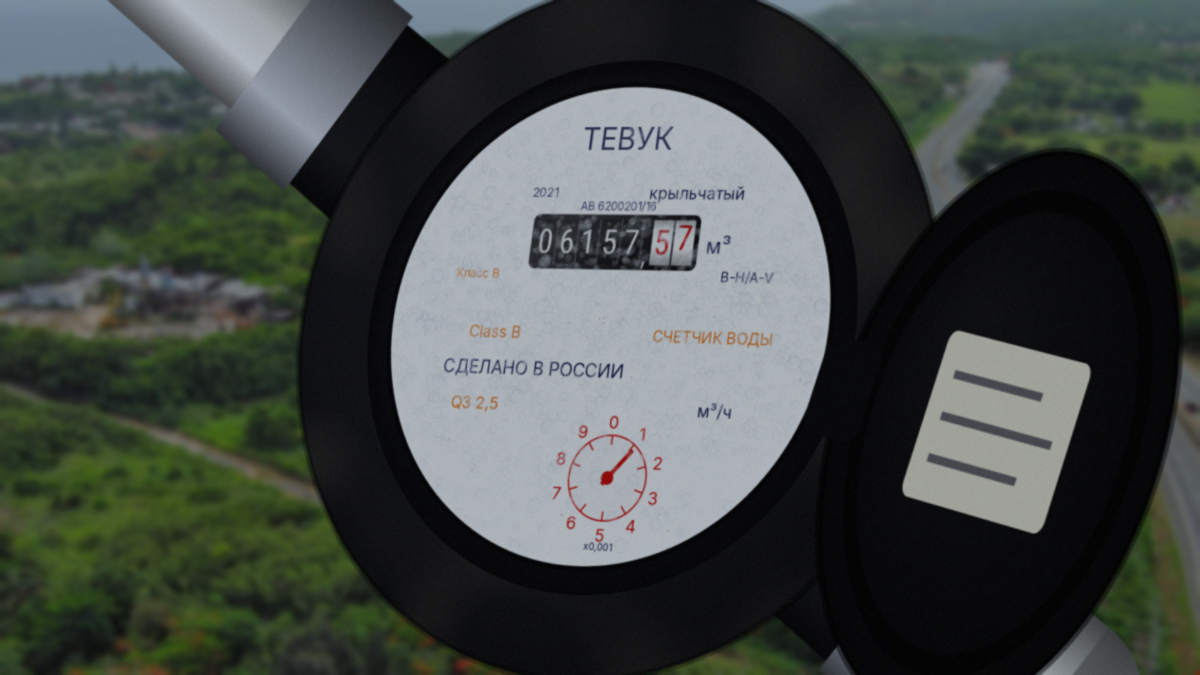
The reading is 6157.571 m³
